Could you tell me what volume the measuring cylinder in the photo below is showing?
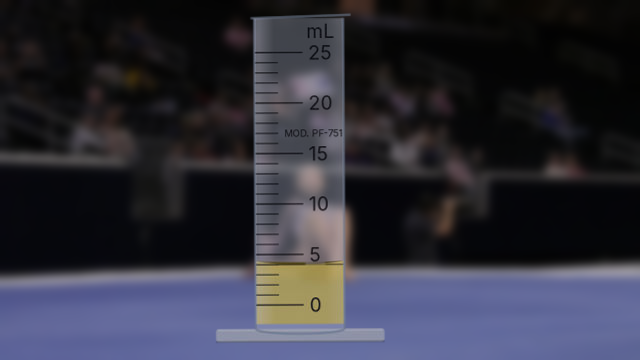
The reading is 4 mL
